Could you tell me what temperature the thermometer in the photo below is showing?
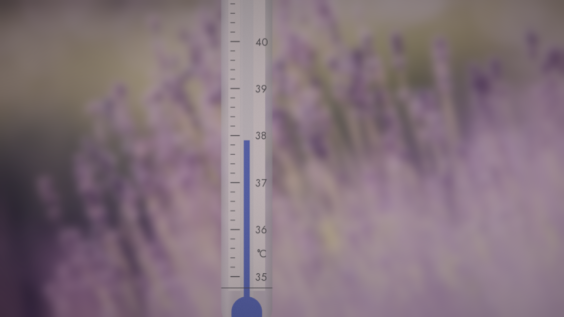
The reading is 37.9 °C
